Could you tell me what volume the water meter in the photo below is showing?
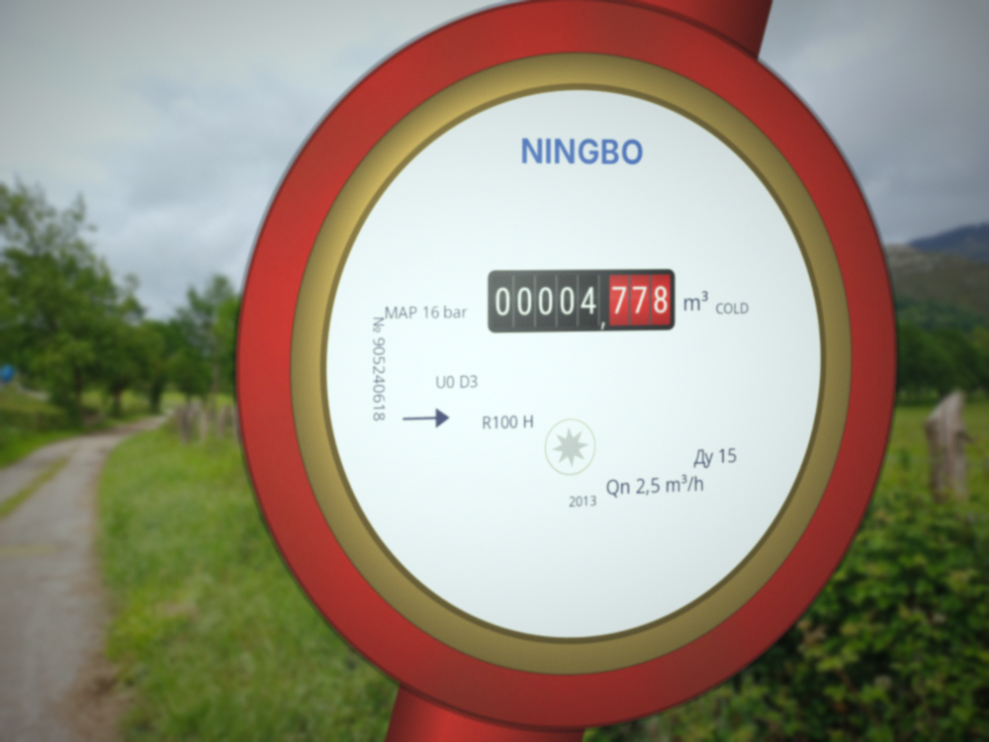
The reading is 4.778 m³
